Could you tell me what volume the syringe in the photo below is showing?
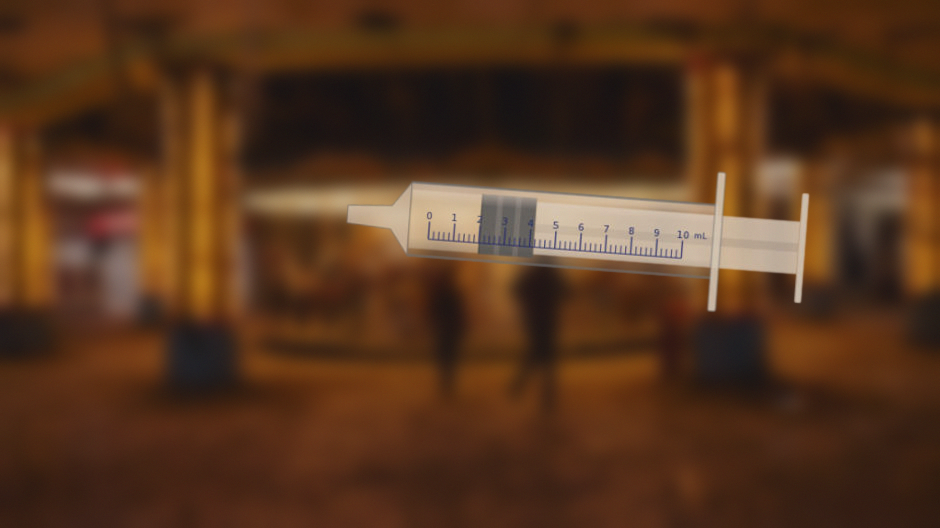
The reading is 2 mL
